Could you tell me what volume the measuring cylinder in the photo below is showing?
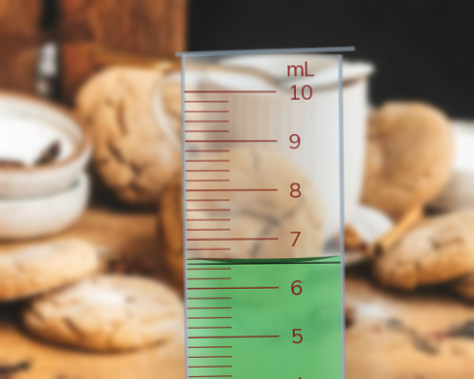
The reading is 6.5 mL
